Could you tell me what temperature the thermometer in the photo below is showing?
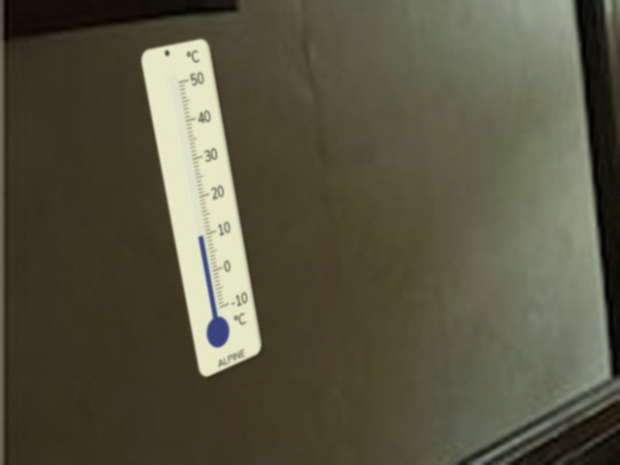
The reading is 10 °C
